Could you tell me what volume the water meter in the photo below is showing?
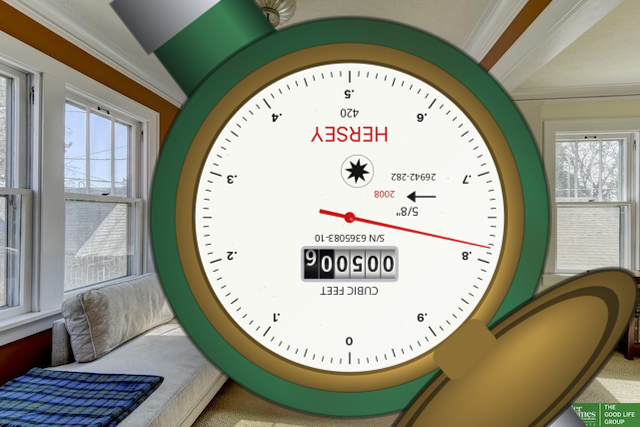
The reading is 5005.78 ft³
